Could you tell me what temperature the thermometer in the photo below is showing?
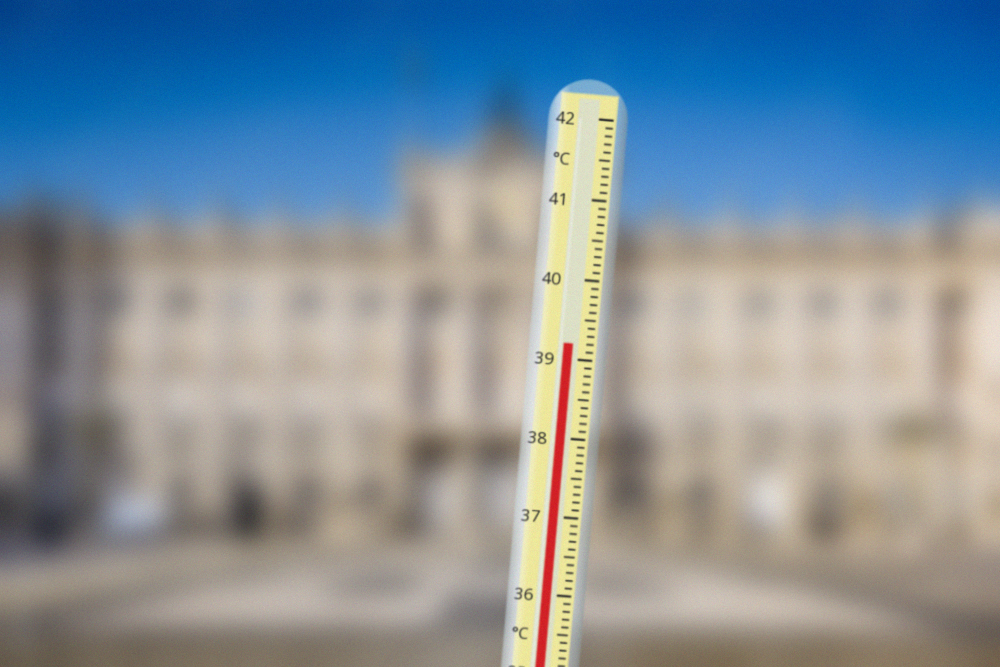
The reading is 39.2 °C
